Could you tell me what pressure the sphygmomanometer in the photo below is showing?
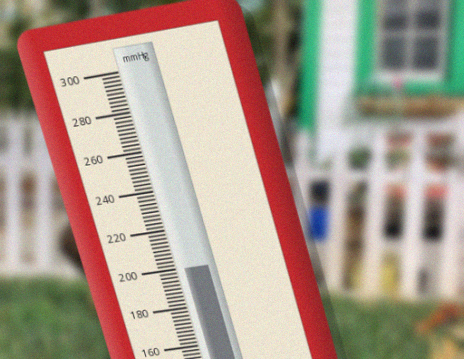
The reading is 200 mmHg
